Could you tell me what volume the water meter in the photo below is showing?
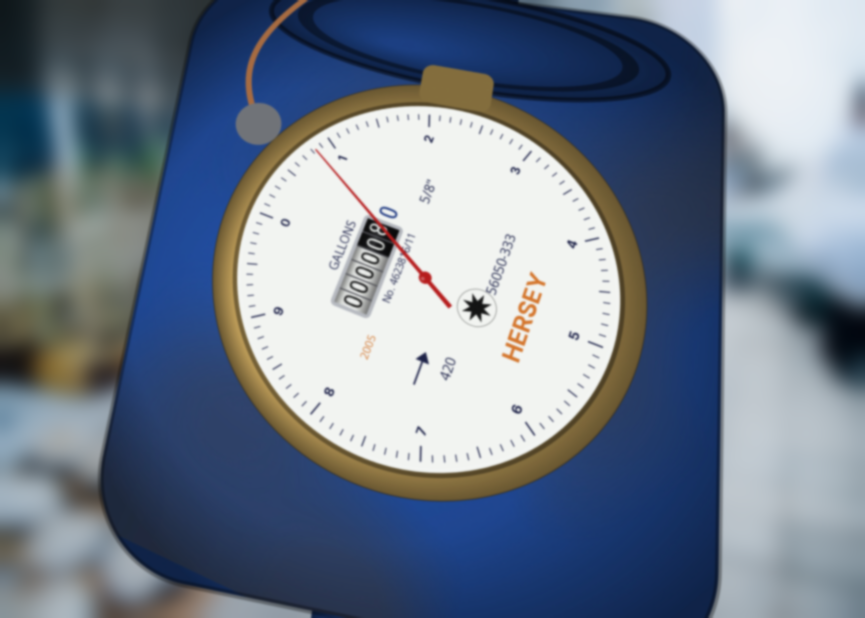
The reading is 80.8 gal
